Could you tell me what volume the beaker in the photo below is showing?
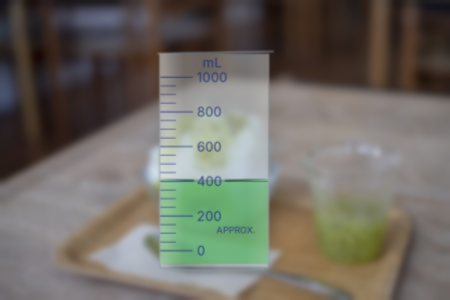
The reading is 400 mL
